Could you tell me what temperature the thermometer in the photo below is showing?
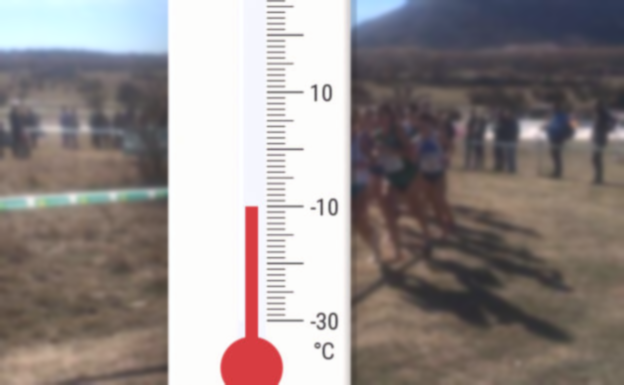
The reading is -10 °C
